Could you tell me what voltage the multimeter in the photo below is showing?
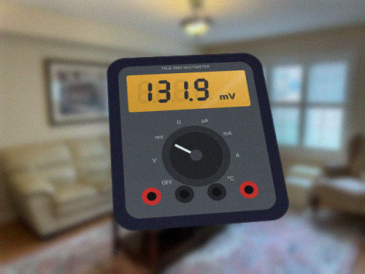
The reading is 131.9 mV
